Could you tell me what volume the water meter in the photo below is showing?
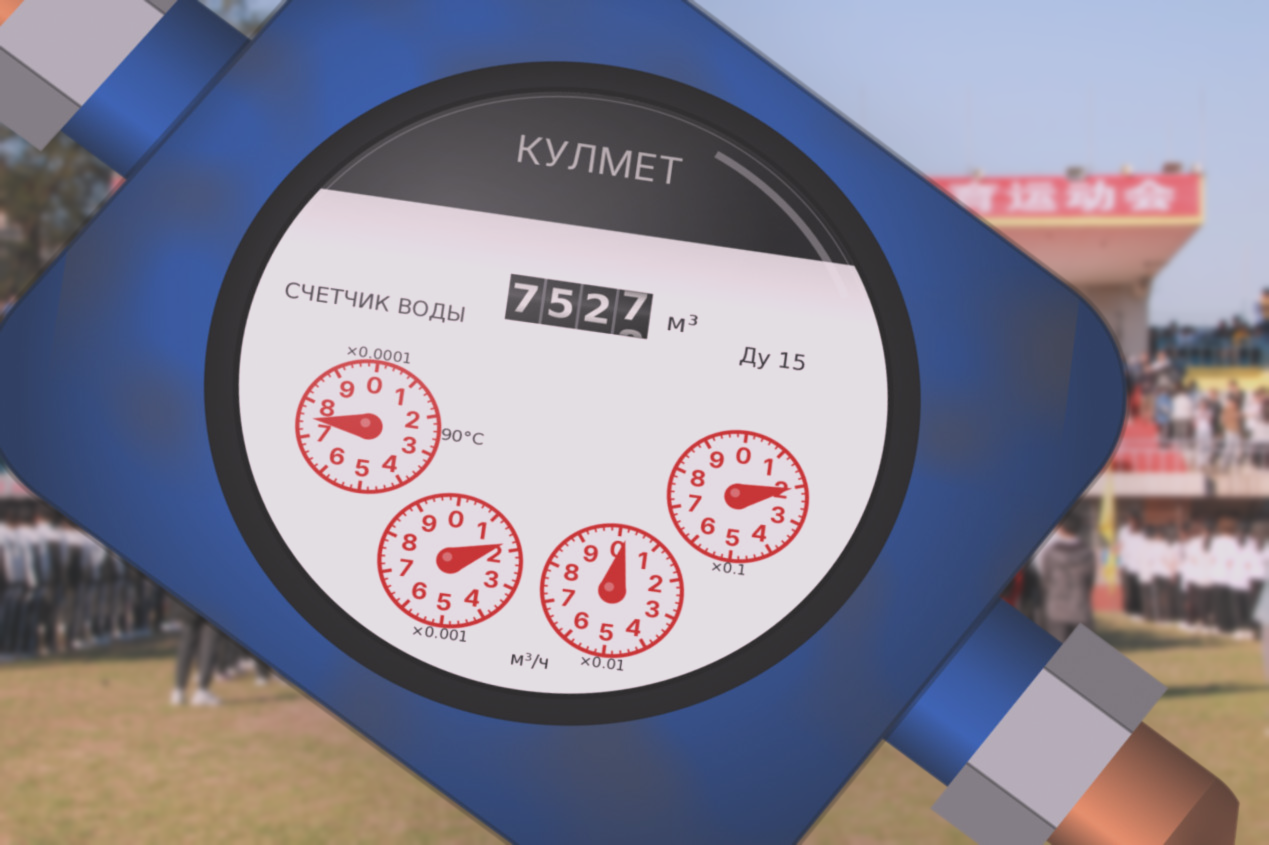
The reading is 7527.2017 m³
